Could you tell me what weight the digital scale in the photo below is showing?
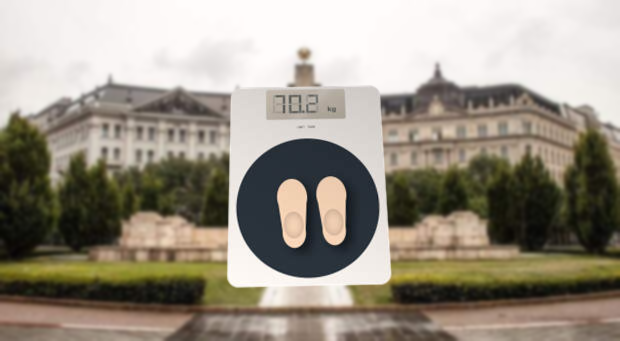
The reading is 70.2 kg
